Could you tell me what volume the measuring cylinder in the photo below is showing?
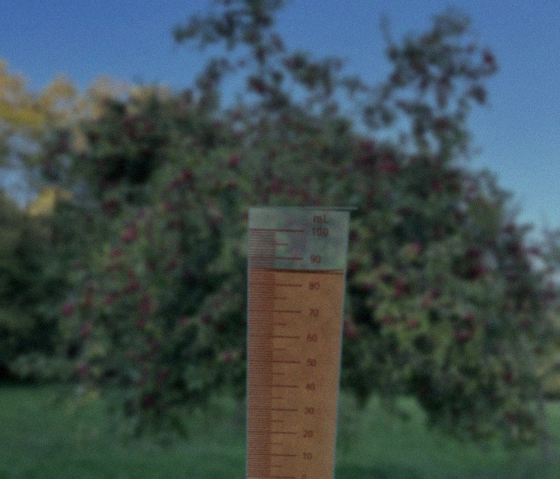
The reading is 85 mL
